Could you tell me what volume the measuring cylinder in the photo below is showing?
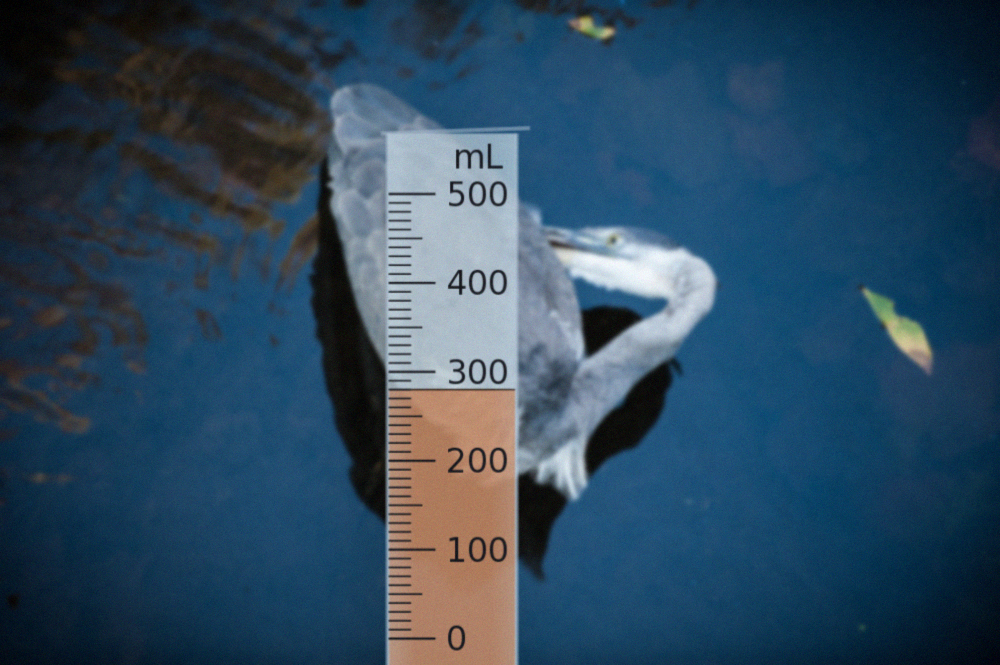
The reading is 280 mL
